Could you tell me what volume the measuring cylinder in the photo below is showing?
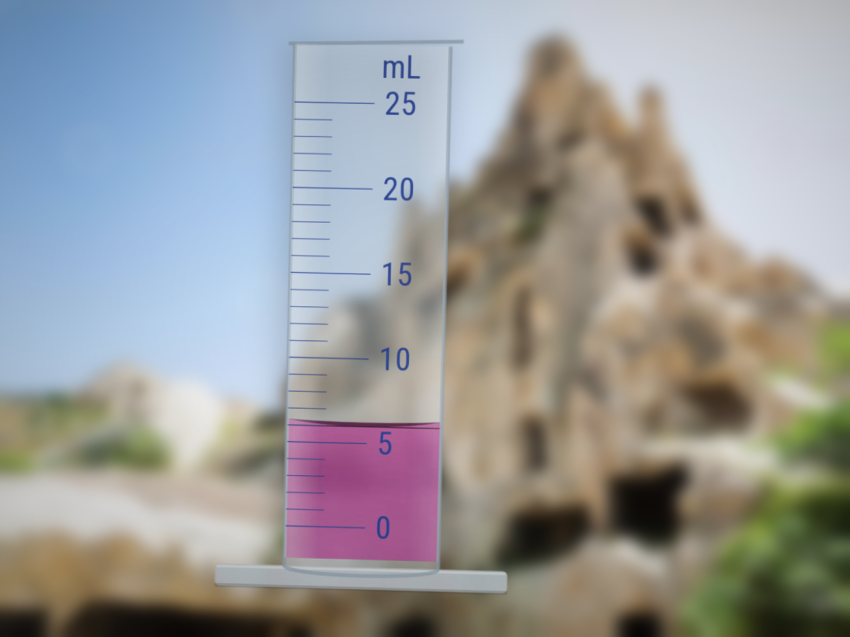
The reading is 6 mL
